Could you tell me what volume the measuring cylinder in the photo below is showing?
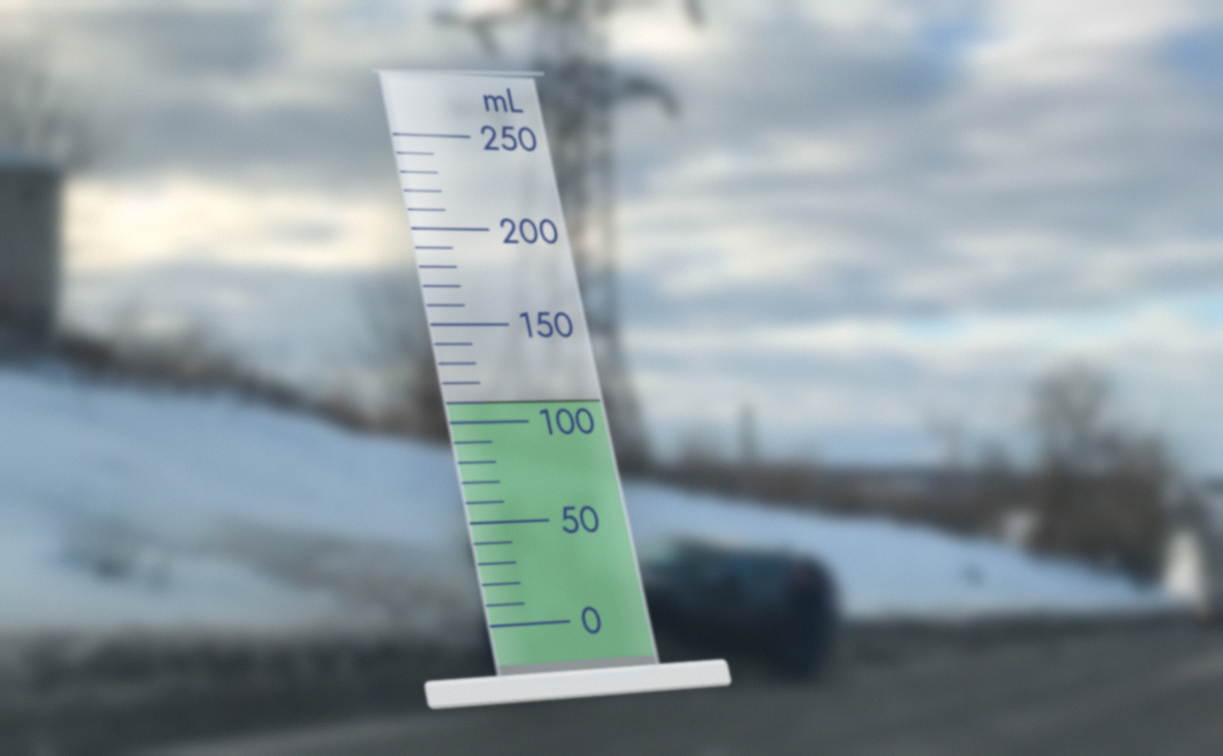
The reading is 110 mL
